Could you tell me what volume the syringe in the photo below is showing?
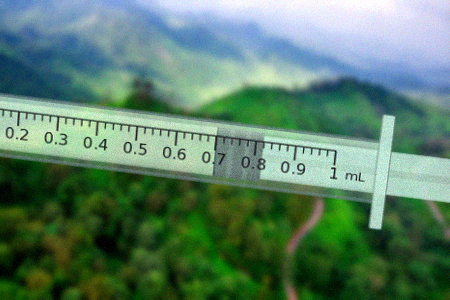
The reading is 0.7 mL
